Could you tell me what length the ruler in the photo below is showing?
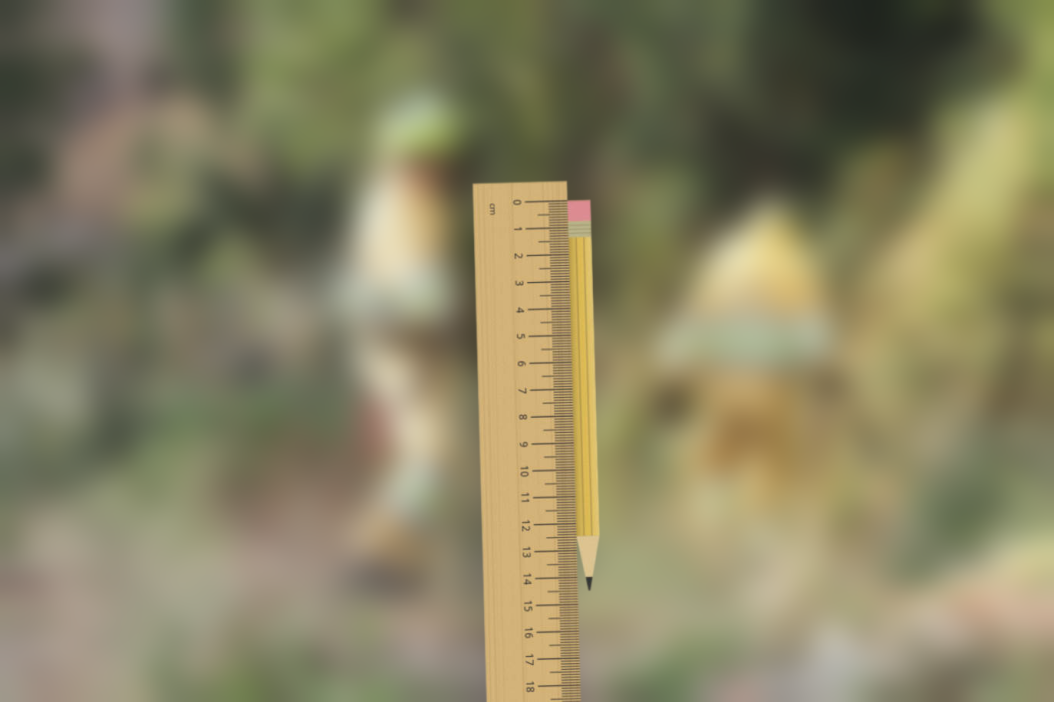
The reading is 14.5 cm
